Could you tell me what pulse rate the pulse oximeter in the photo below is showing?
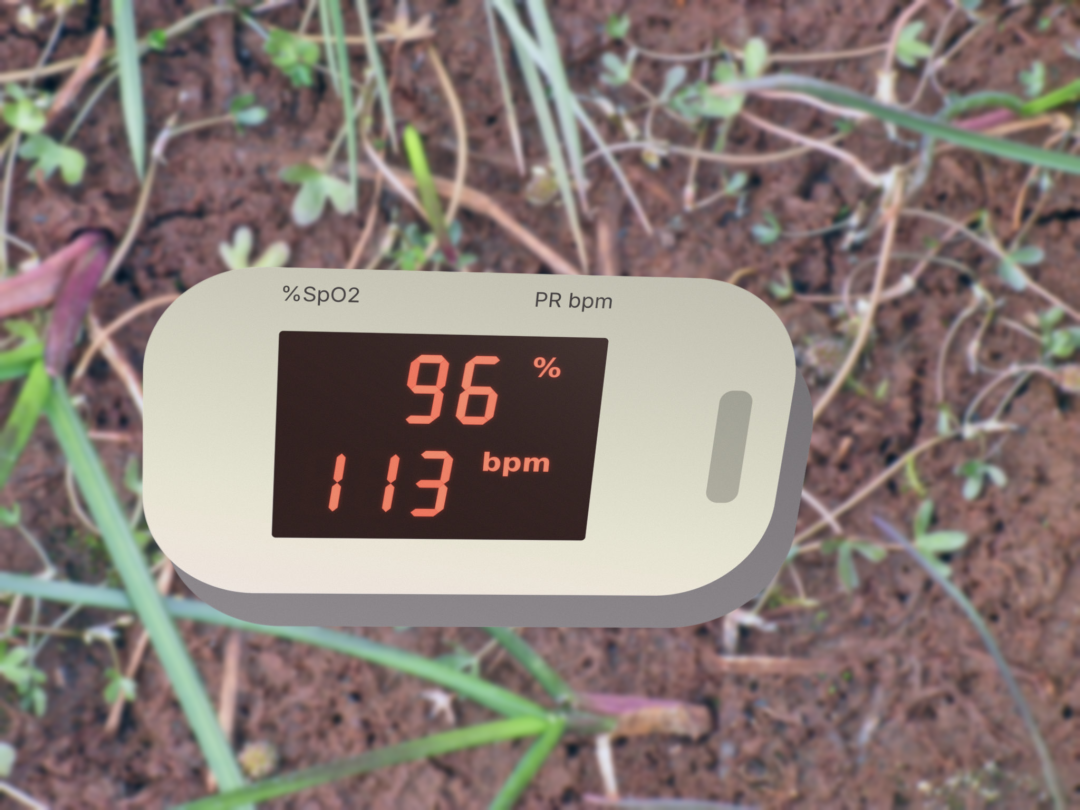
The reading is 113 bpm
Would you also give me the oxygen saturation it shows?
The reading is 96 %
